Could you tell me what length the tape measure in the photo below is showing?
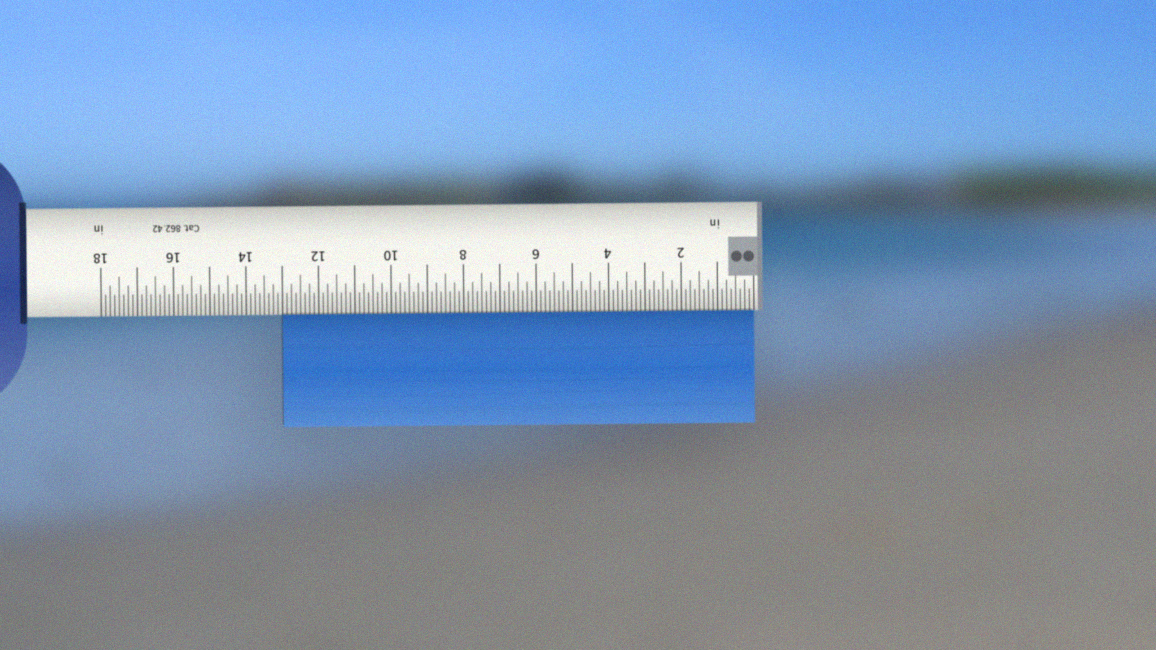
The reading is 13 in
